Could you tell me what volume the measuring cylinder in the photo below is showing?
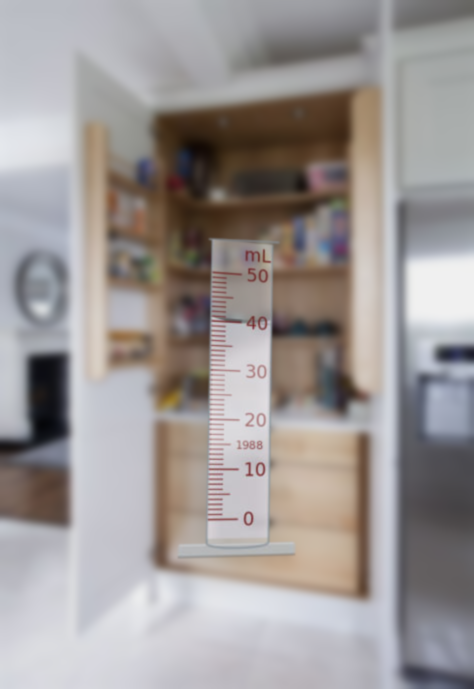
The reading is 40 mL
